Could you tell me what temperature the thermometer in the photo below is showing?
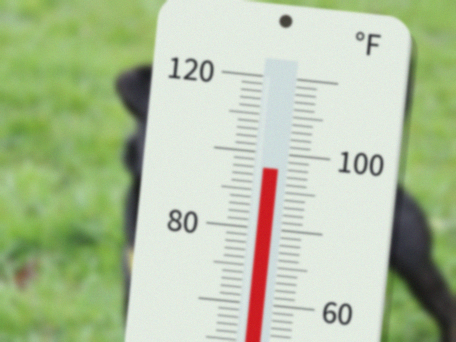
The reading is 96 °F
